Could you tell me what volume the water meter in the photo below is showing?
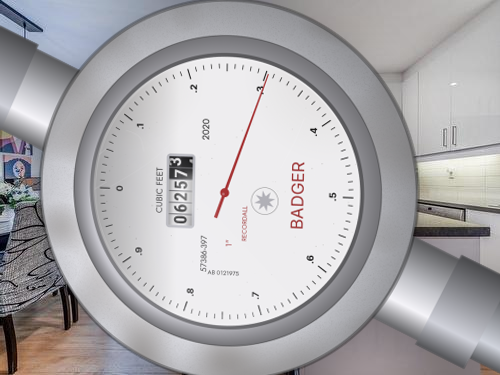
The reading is 62573.30 ft³
